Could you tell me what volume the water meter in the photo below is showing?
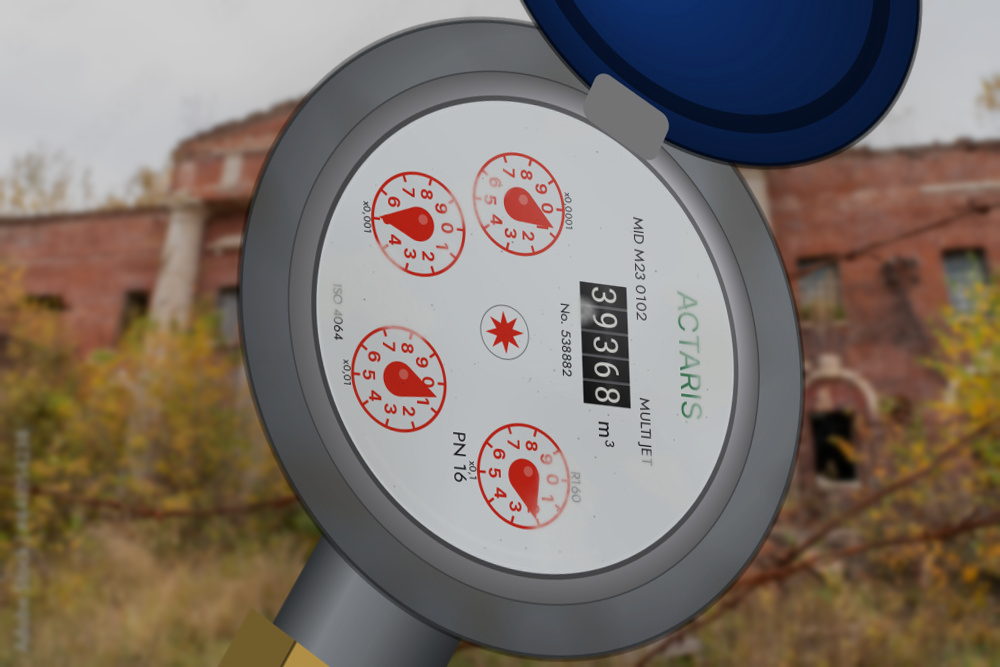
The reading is 39368.2050 m³
